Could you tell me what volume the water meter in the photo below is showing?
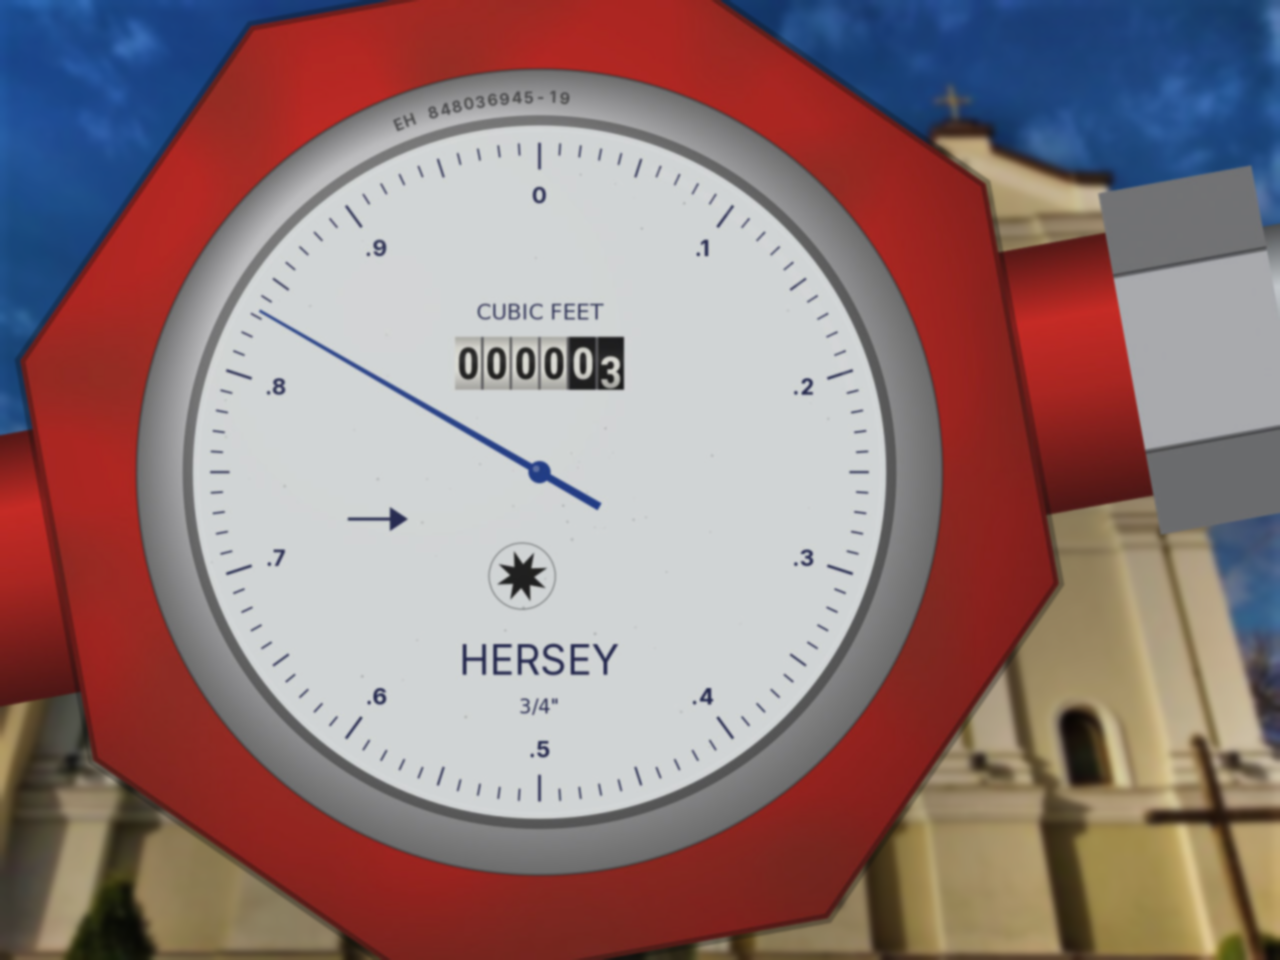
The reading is 2.83 ft³
